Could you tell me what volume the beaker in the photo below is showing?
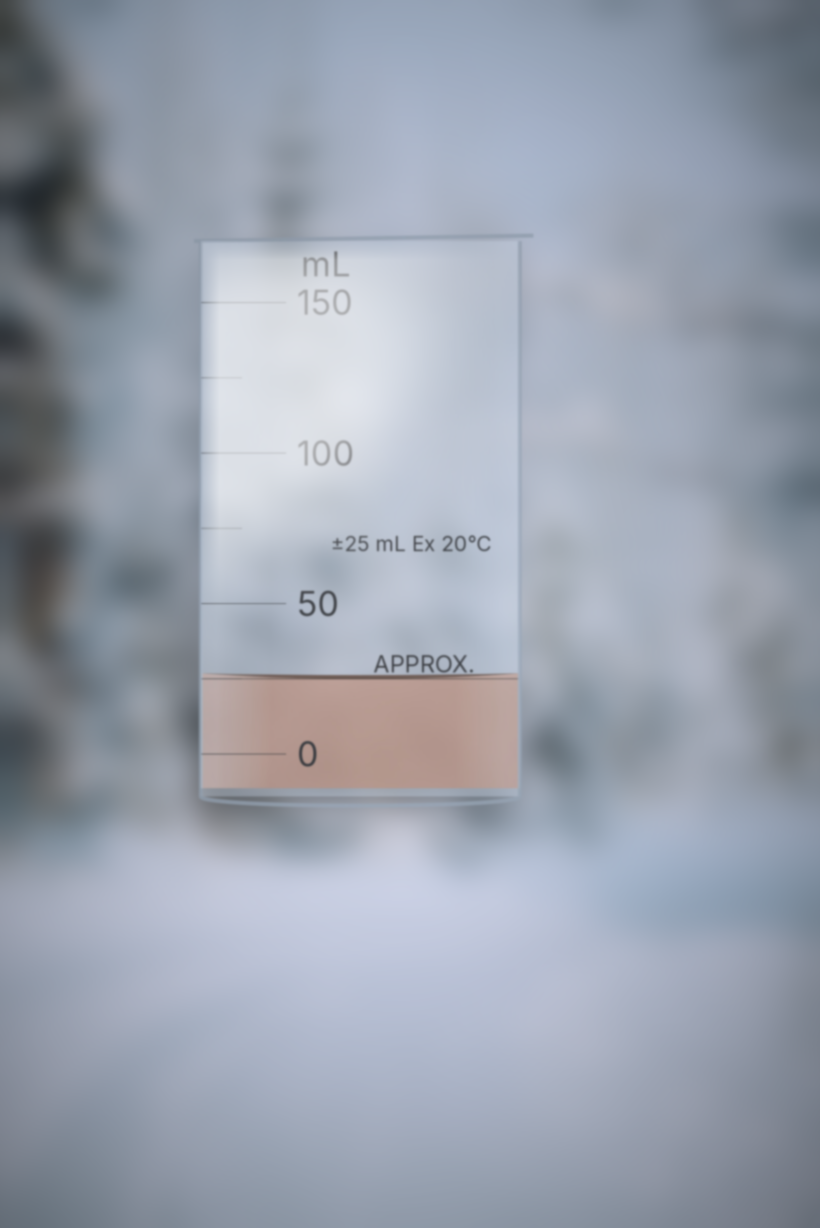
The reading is 25 mL
